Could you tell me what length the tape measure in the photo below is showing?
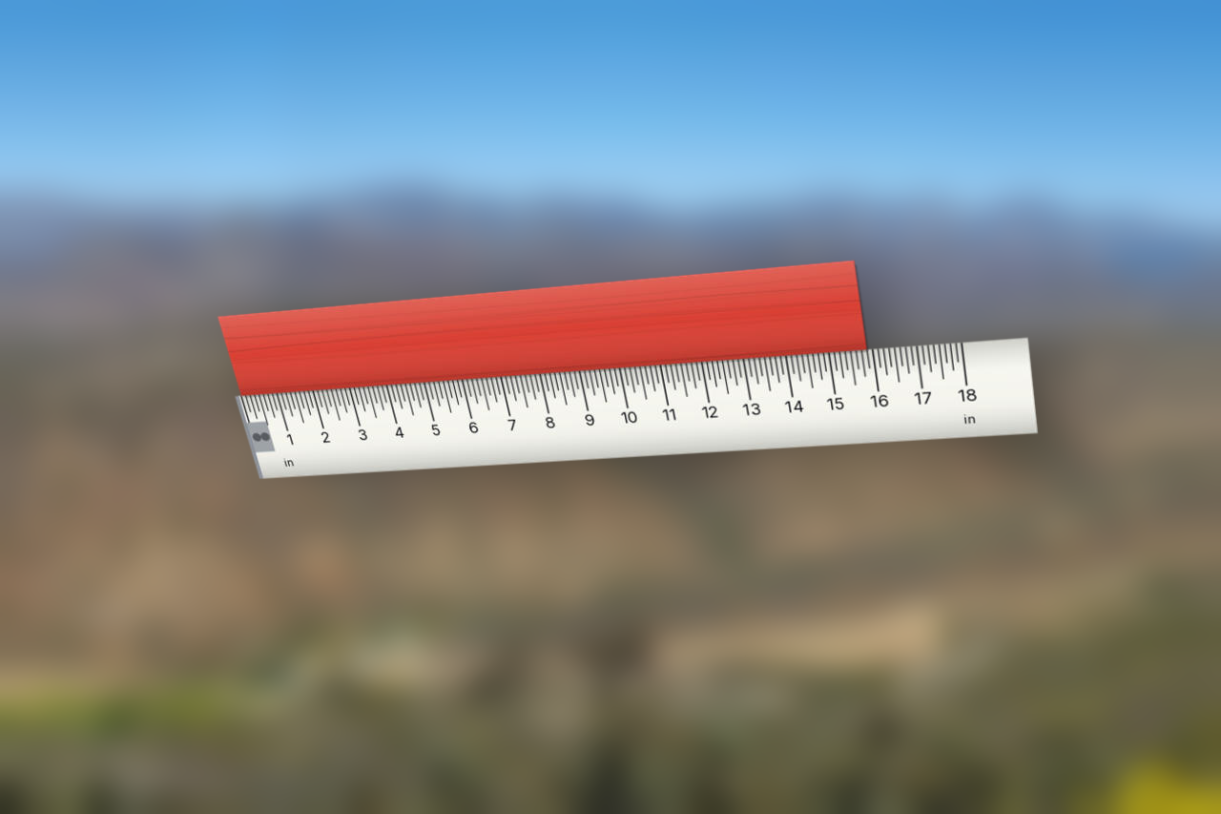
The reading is 15.875 in
